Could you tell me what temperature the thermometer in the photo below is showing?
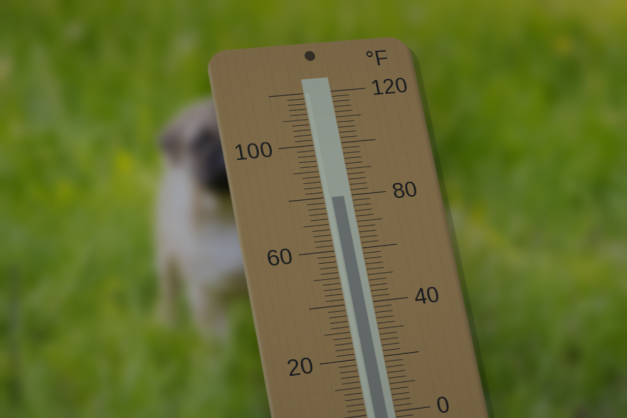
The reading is 80 °F
